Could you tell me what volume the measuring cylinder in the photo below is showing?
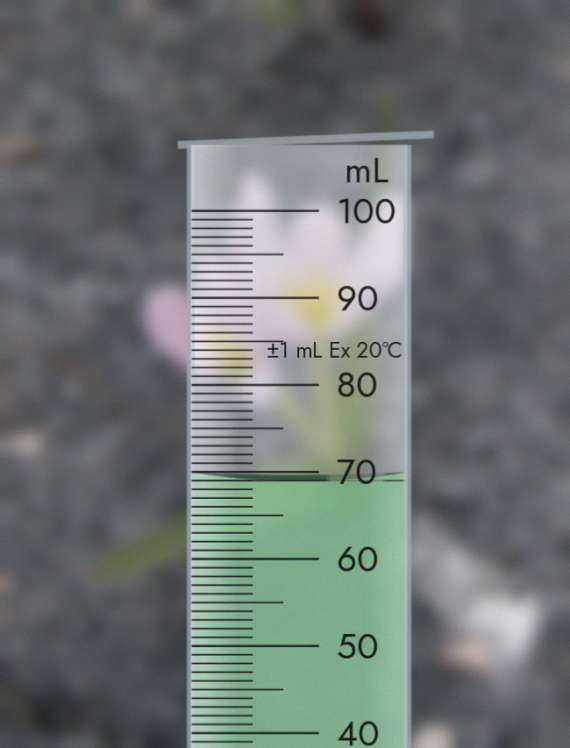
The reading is 69 mL
